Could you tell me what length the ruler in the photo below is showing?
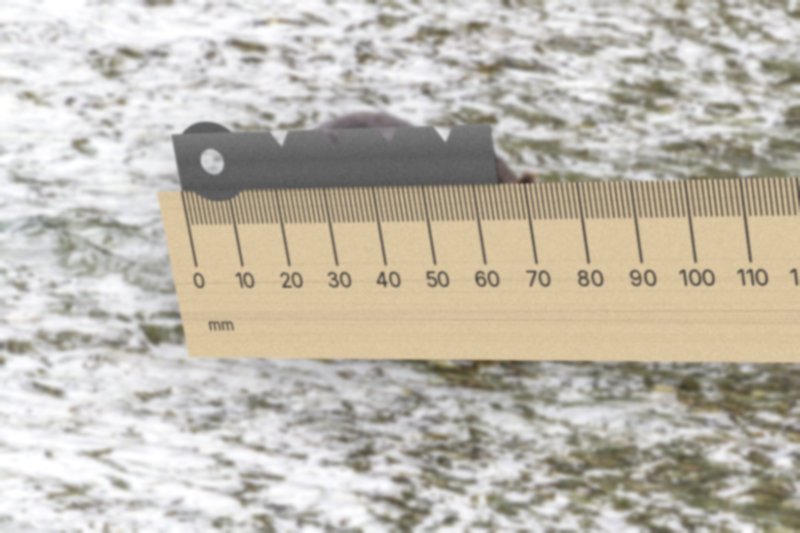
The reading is 65 mm
